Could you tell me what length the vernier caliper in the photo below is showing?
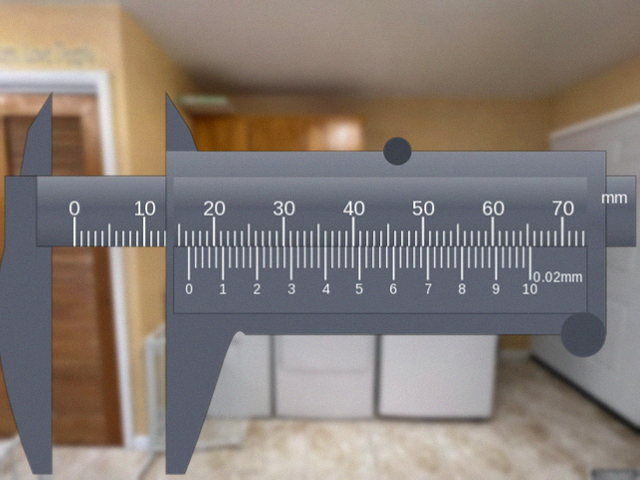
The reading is 16.4 mm
